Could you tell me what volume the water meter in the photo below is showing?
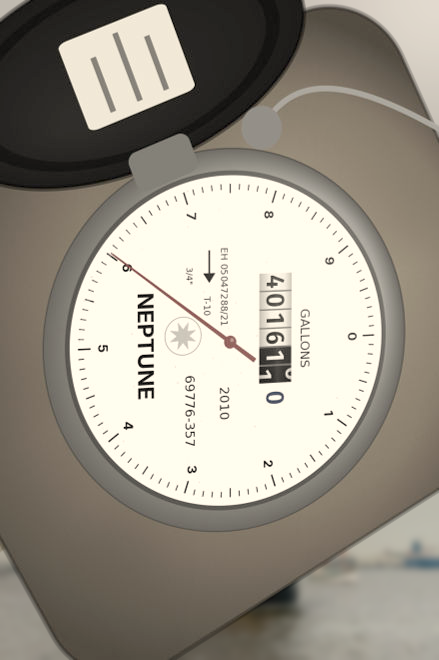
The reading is 4016106.0 gal
